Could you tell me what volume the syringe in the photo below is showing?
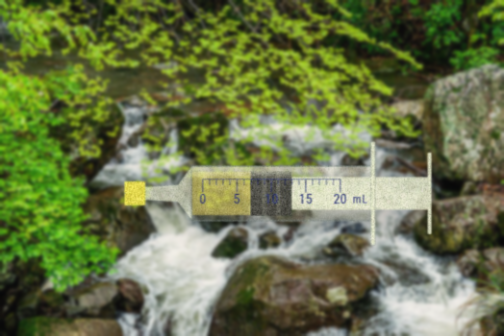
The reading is 7 mL
